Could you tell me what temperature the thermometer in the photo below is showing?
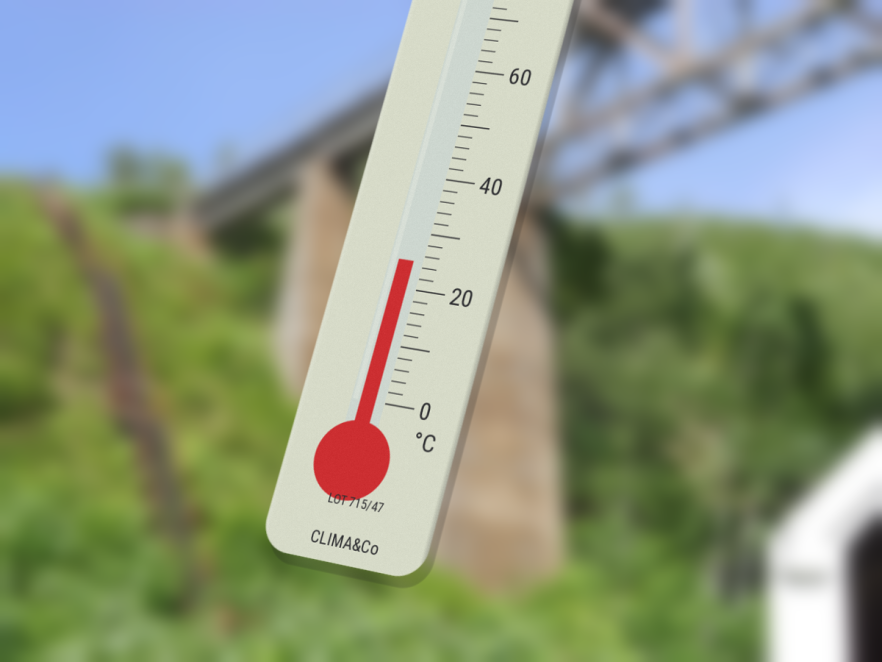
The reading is 25 °C
